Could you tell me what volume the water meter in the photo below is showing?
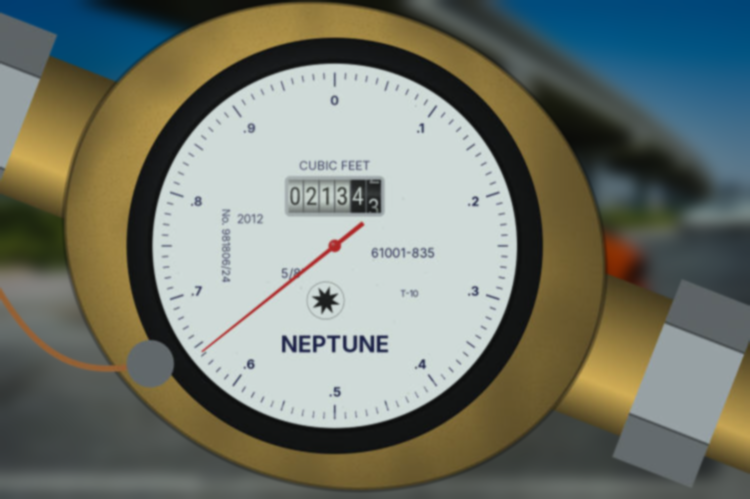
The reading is 21342.64 ft³
